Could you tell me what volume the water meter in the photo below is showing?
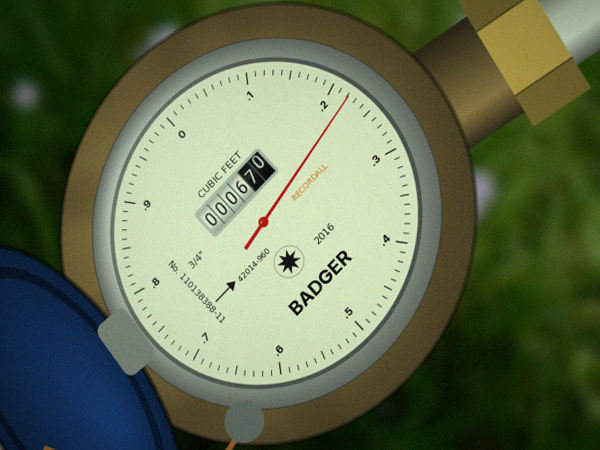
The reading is 670.22 ft³
